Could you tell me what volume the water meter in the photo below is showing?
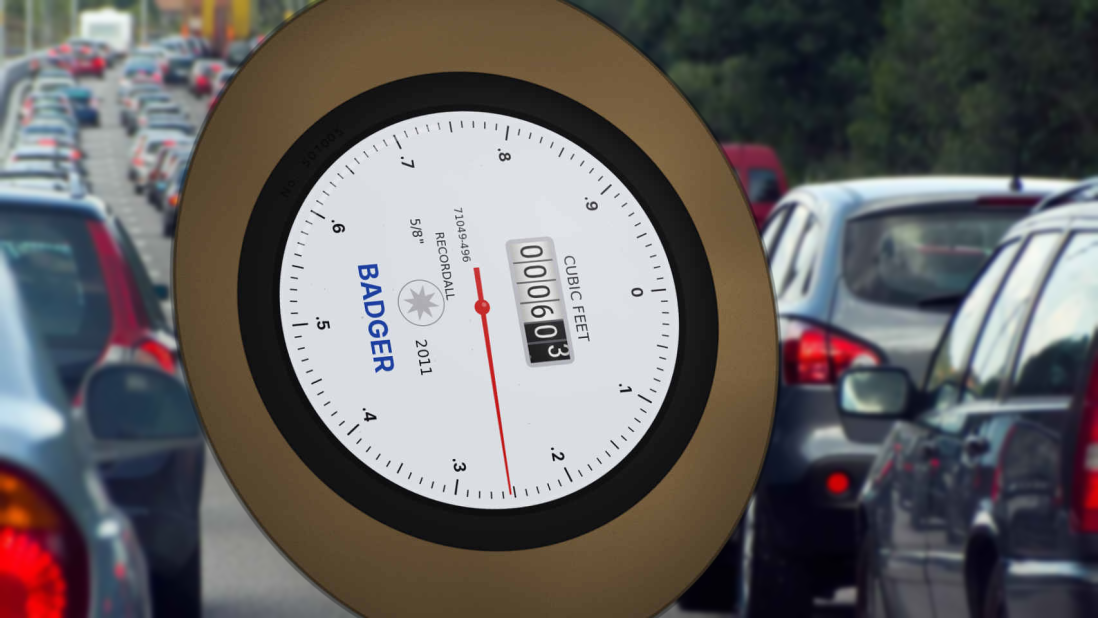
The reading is 603.25 ft³
